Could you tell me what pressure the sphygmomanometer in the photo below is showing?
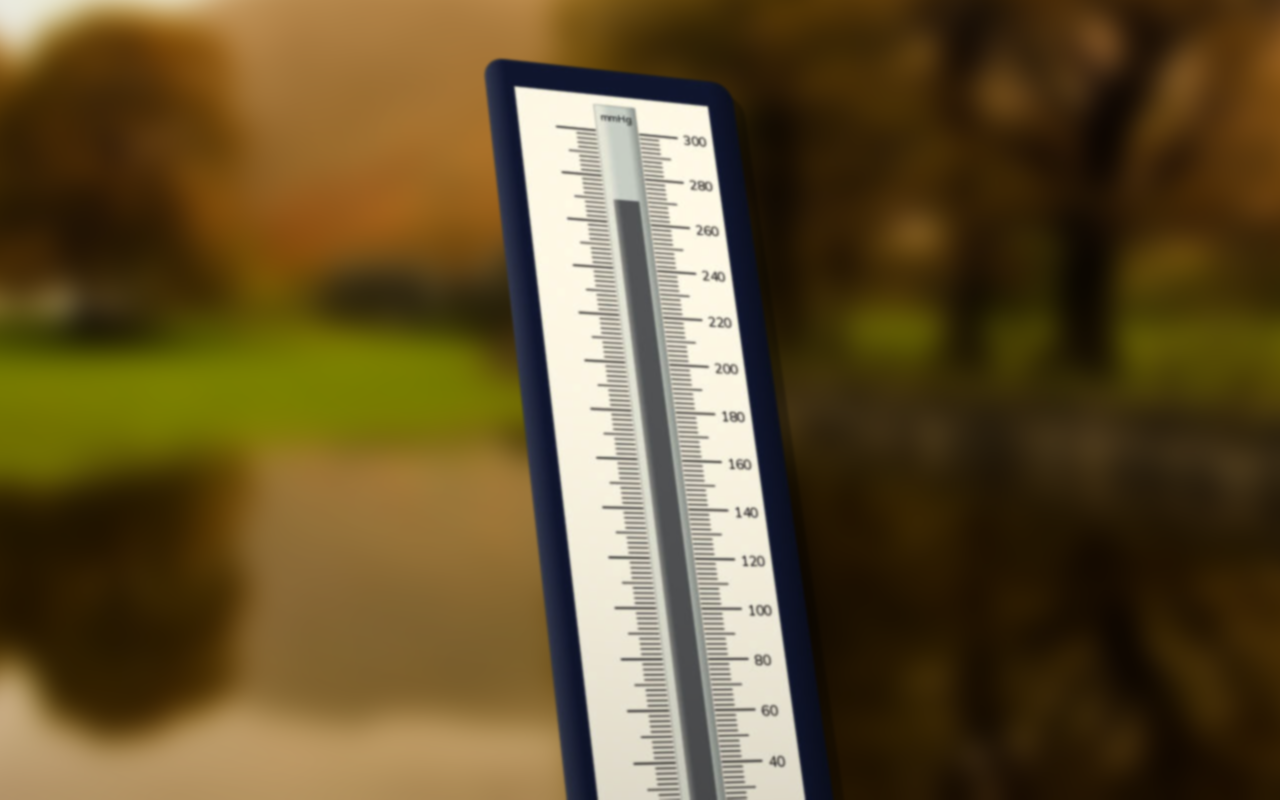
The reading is 270 mmHg
